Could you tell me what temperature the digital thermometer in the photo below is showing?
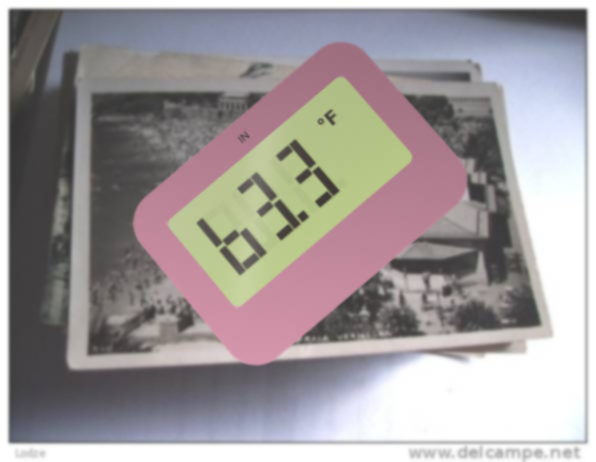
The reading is 63.3 °F
